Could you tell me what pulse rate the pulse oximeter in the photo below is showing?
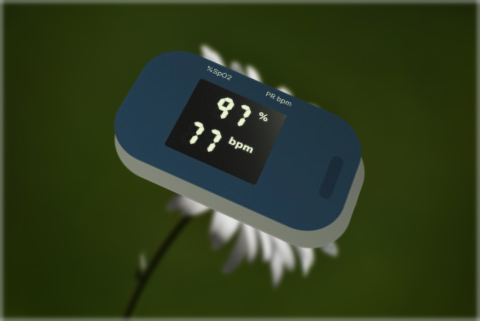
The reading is 77 bpm
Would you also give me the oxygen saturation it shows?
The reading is 97 %
